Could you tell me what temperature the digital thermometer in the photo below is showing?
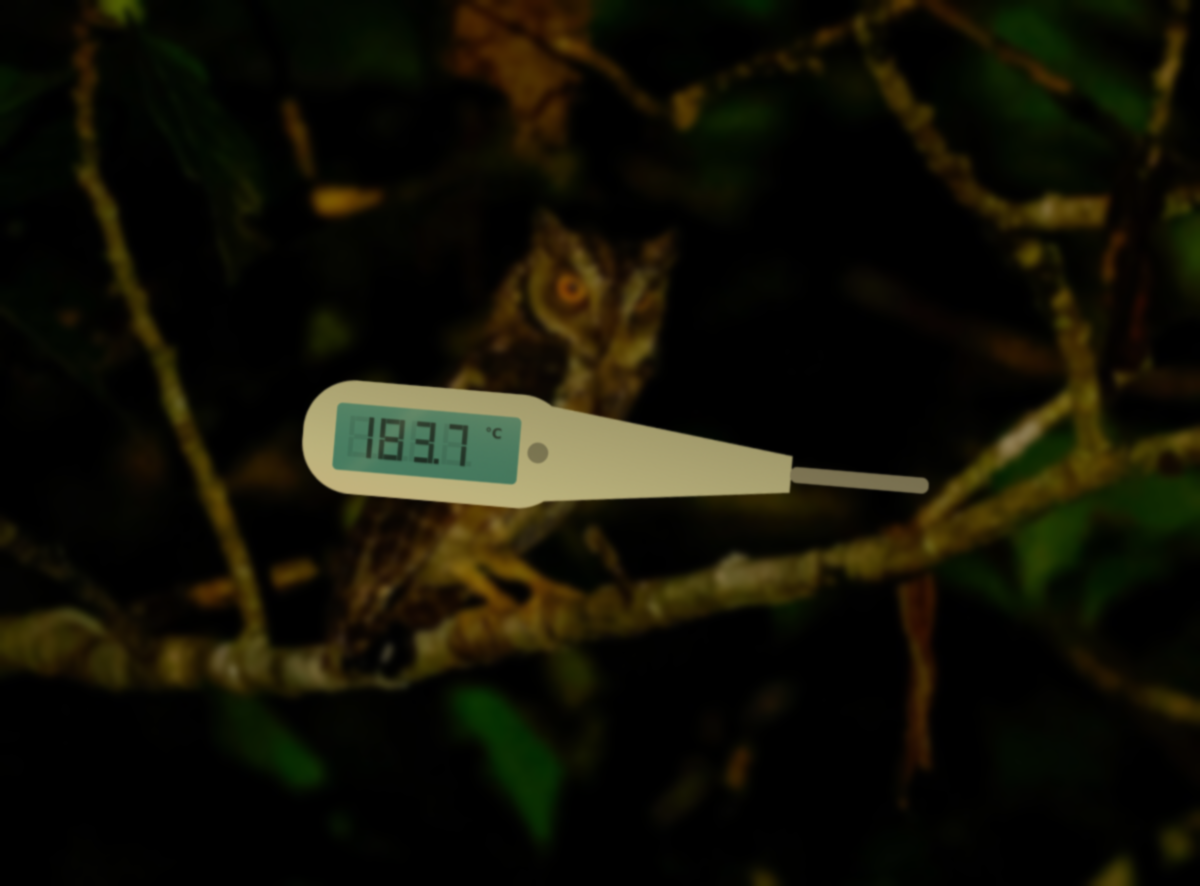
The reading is 183.7 °C
